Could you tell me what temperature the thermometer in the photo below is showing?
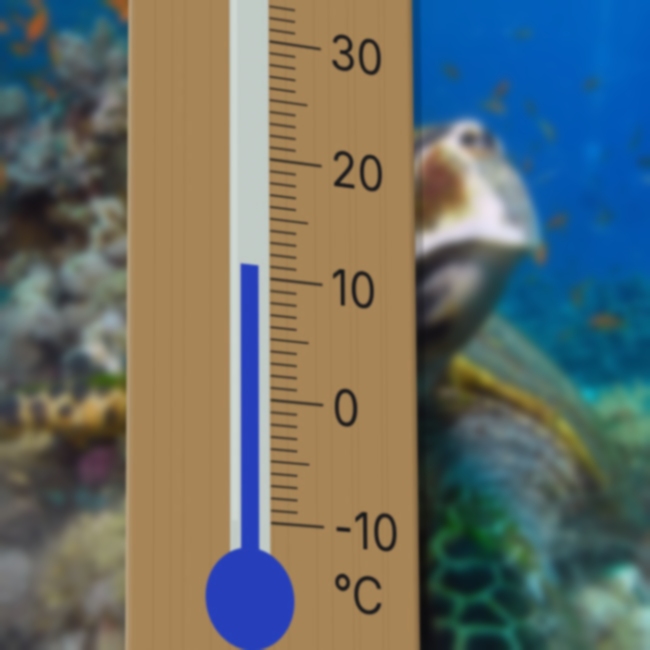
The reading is 11 °C
